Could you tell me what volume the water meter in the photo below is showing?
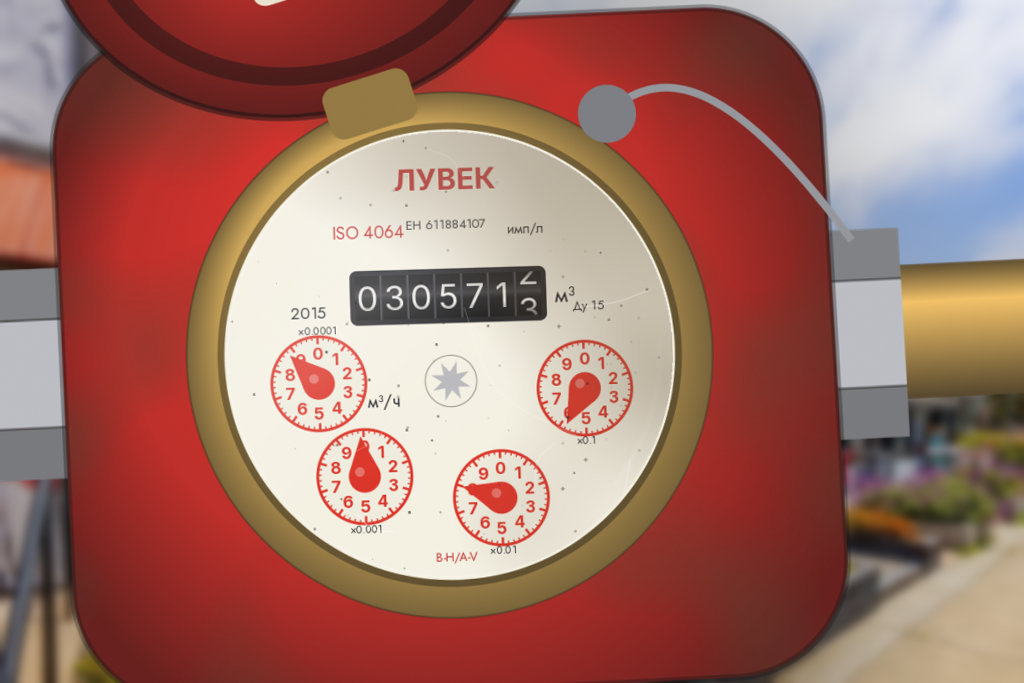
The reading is 305712.5798 m³
